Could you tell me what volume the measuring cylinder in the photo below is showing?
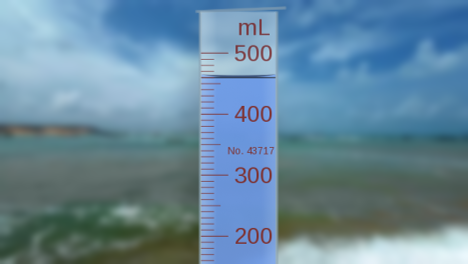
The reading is 460 mL
